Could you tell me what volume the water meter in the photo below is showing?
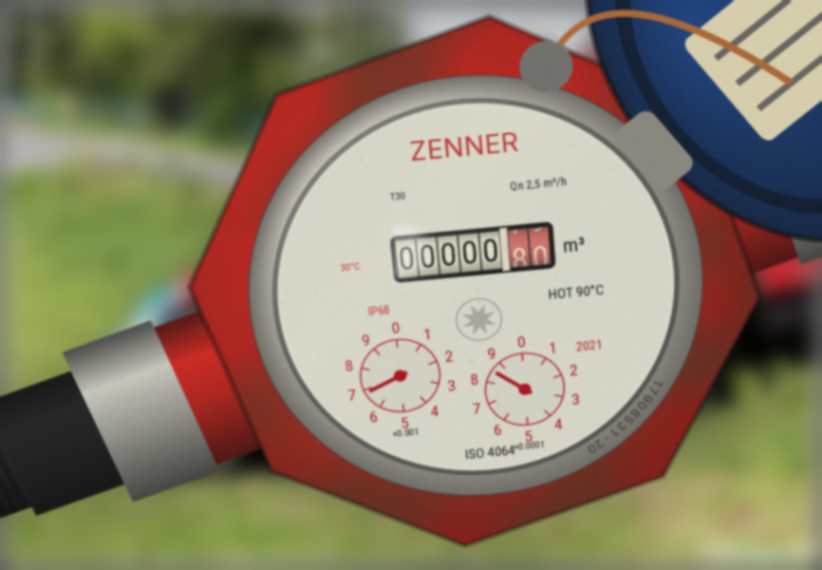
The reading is 0.7968 m³
